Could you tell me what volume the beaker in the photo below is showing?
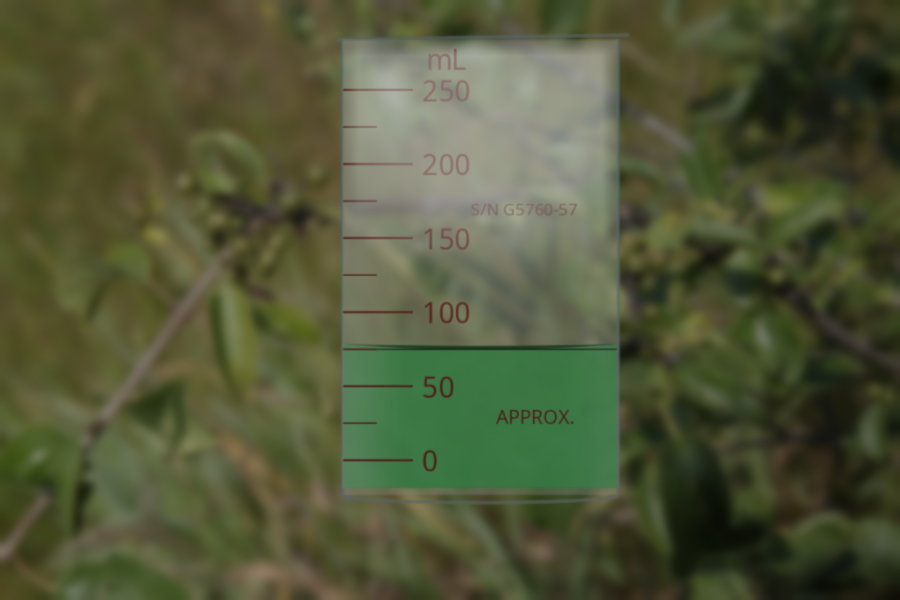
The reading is 75 mL
